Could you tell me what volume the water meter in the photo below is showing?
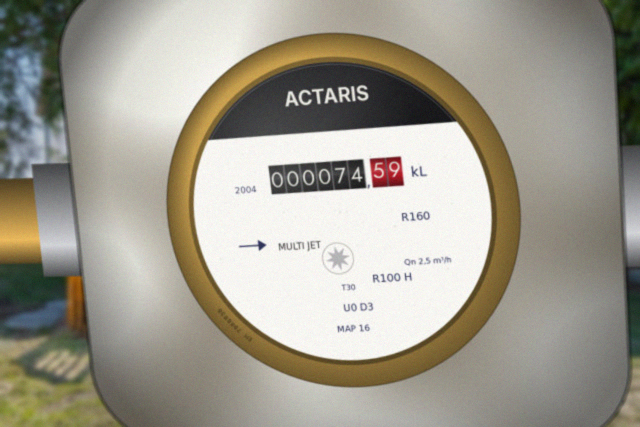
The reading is 74.59 kL
